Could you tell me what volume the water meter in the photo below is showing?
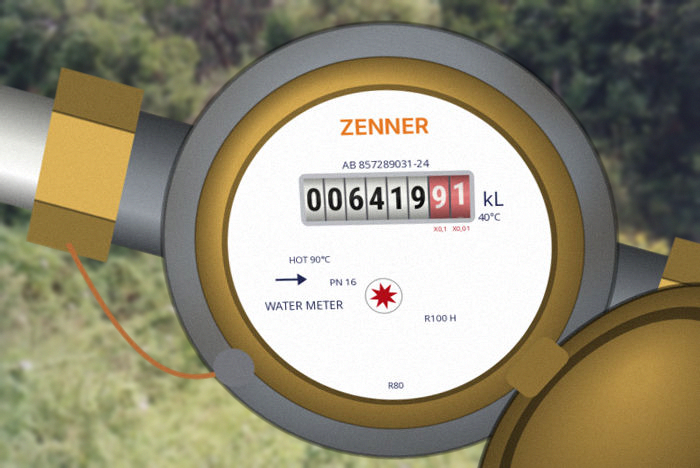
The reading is 6419.91 kL
